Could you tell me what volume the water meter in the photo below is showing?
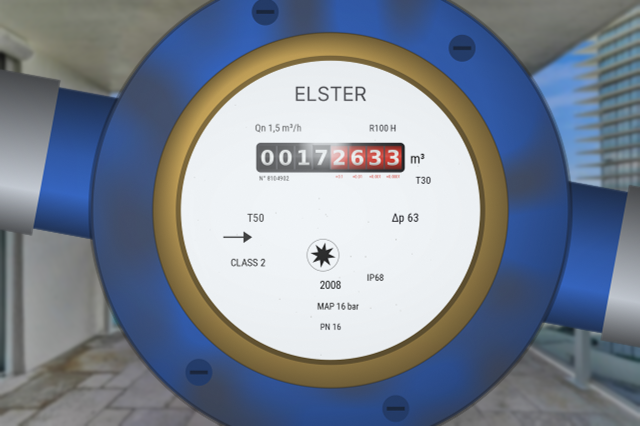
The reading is 17.2633 m³
